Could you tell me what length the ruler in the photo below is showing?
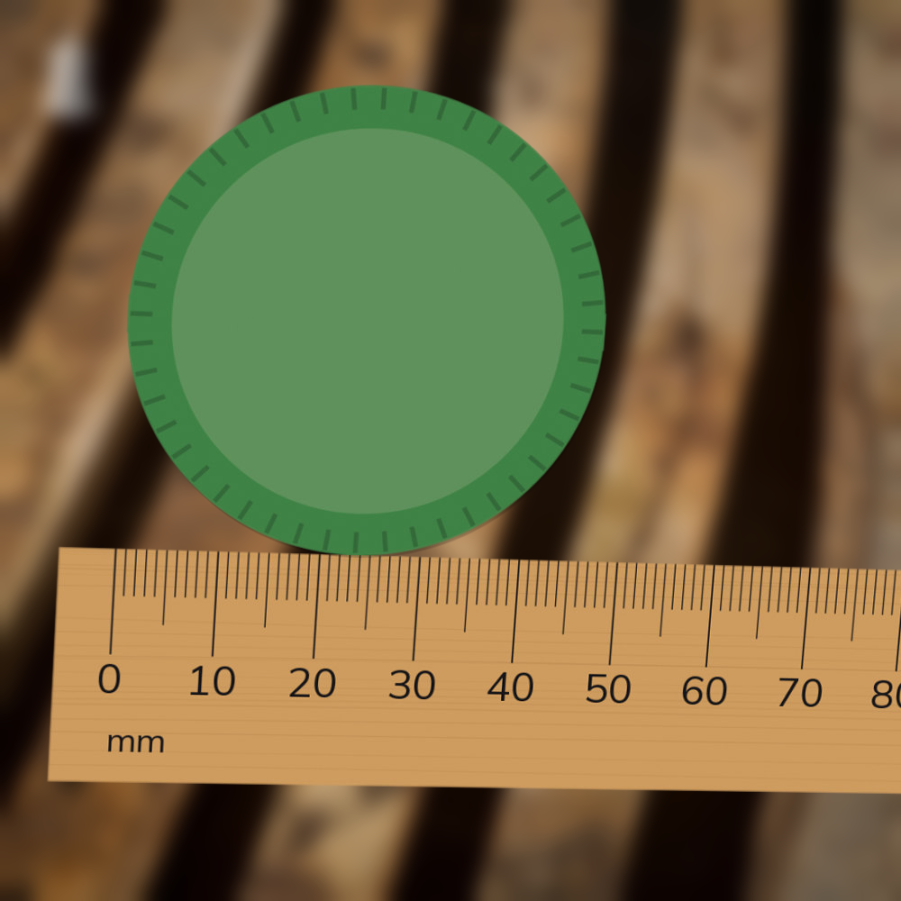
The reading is 47 mm
